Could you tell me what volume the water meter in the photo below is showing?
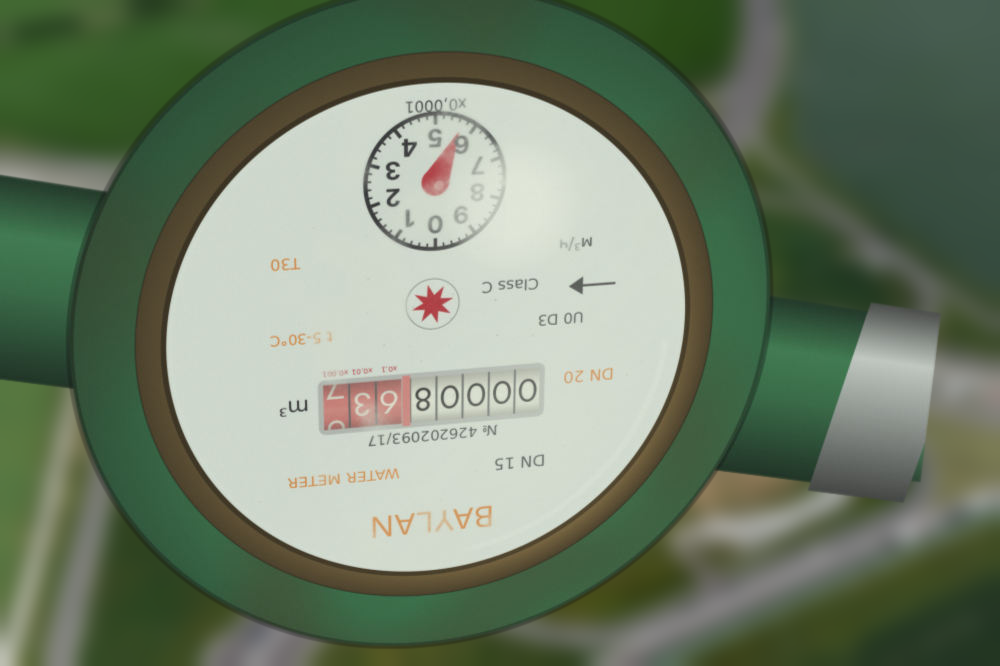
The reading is 8.6365 m³
